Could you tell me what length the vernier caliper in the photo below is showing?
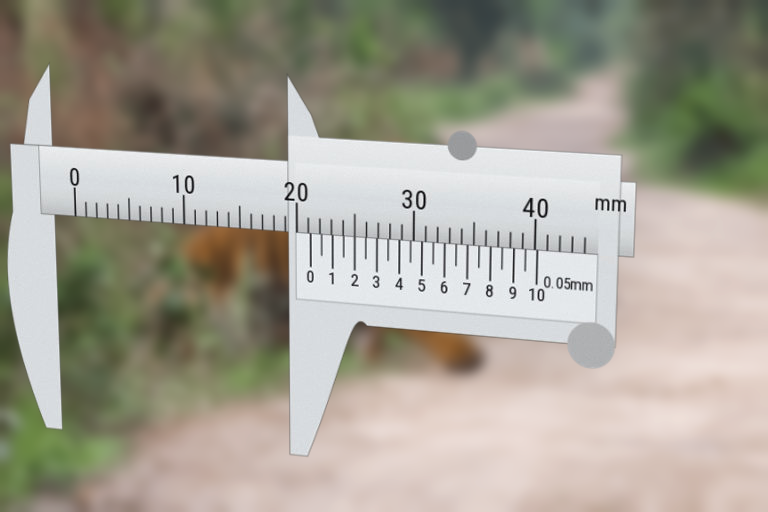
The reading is 21.2 mm
